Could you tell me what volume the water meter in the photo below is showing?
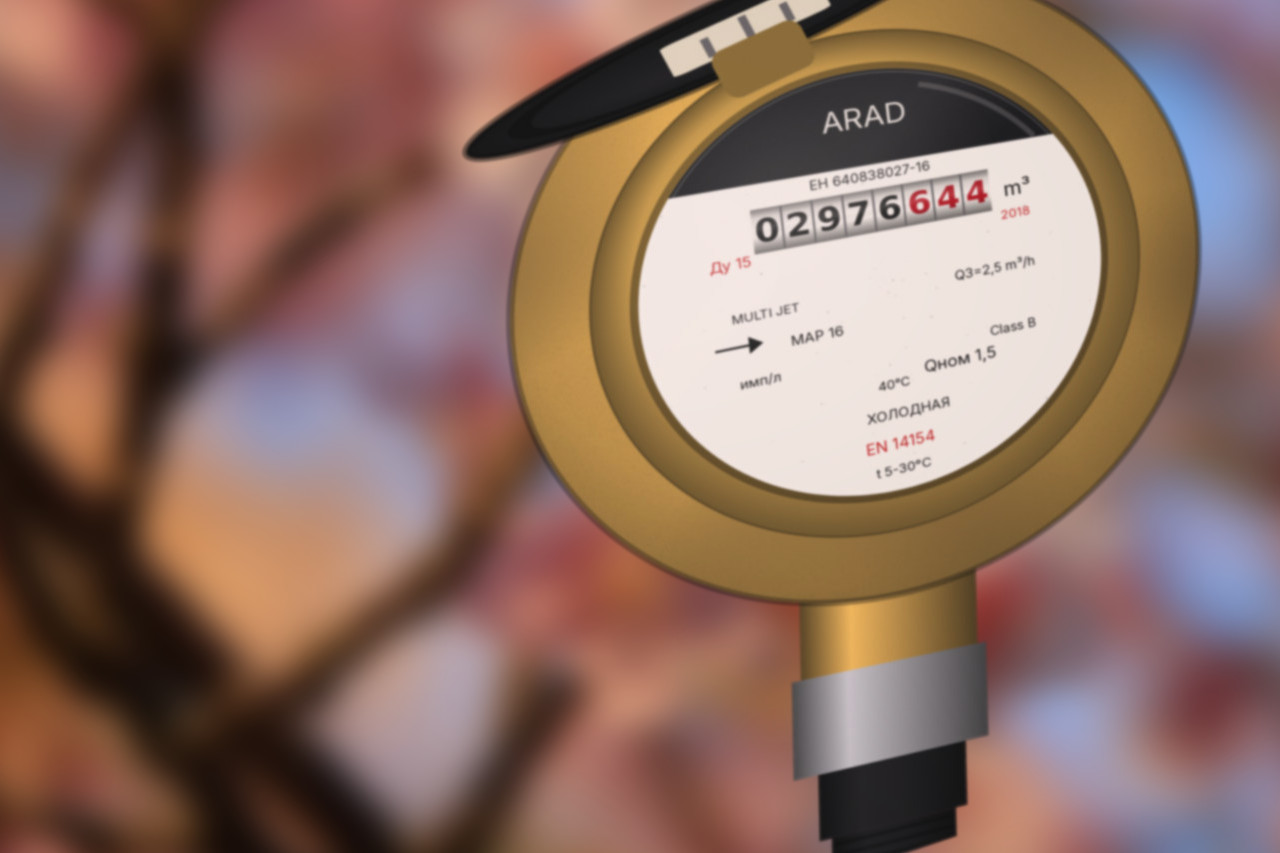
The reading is 2976.644 m³
